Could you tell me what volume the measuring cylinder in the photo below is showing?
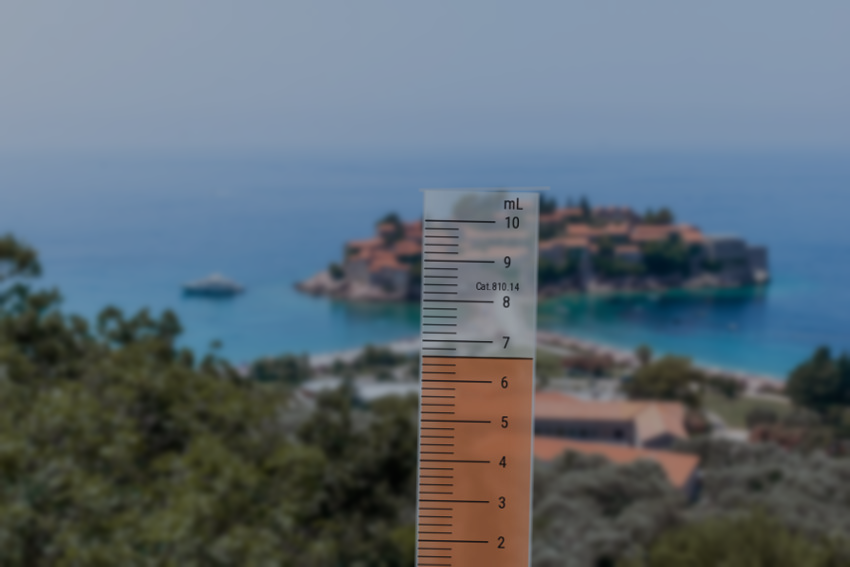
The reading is 6.6 mL
